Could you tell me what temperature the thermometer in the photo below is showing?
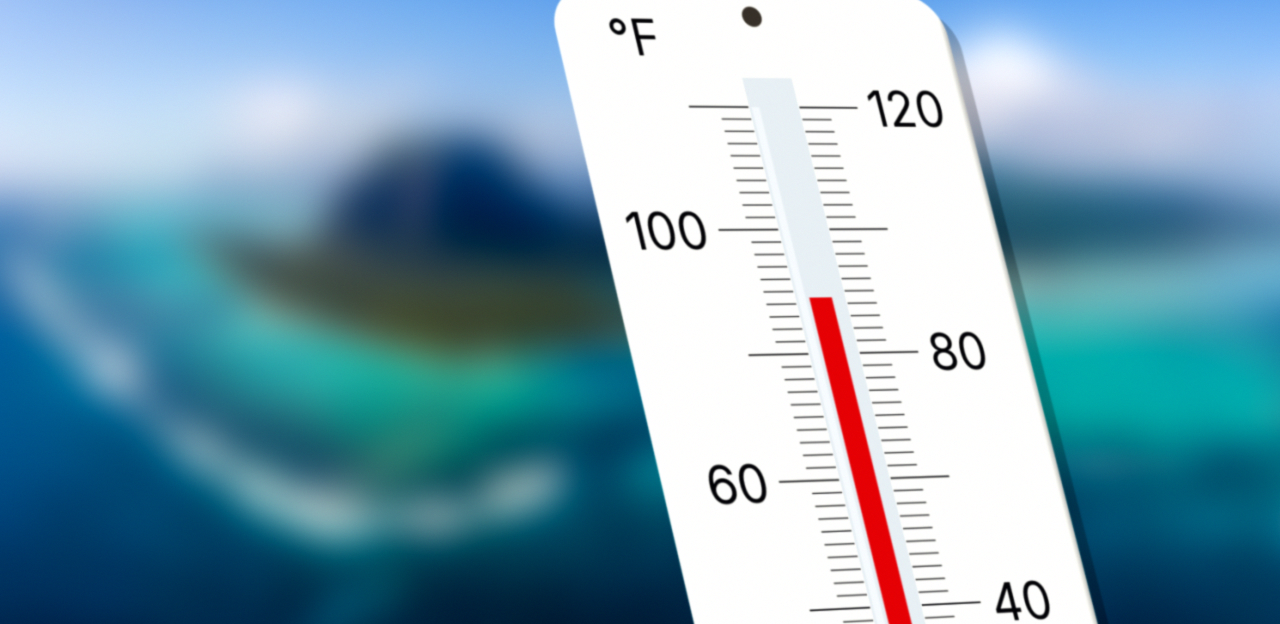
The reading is 89 °F
